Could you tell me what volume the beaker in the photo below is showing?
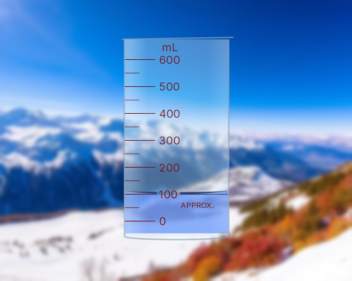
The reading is 100 mL
